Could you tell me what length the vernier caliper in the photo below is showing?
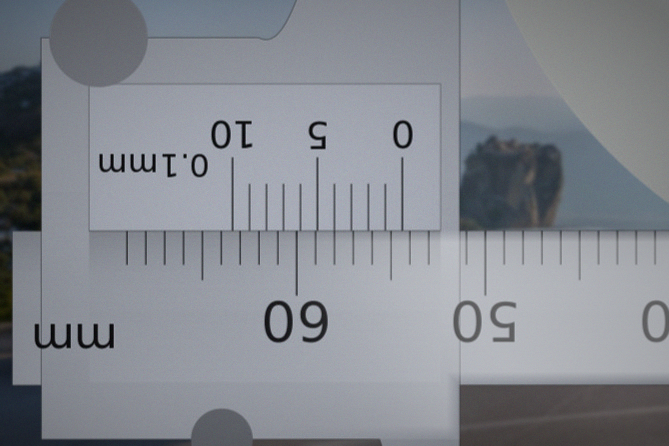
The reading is 54.4 mm
